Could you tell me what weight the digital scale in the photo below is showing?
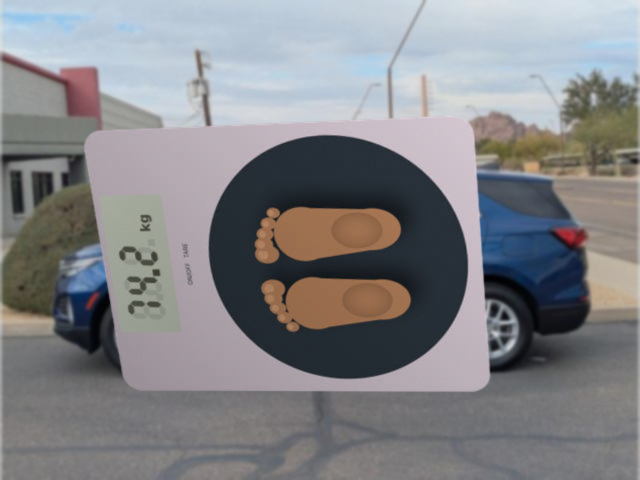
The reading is 74.2 kg
